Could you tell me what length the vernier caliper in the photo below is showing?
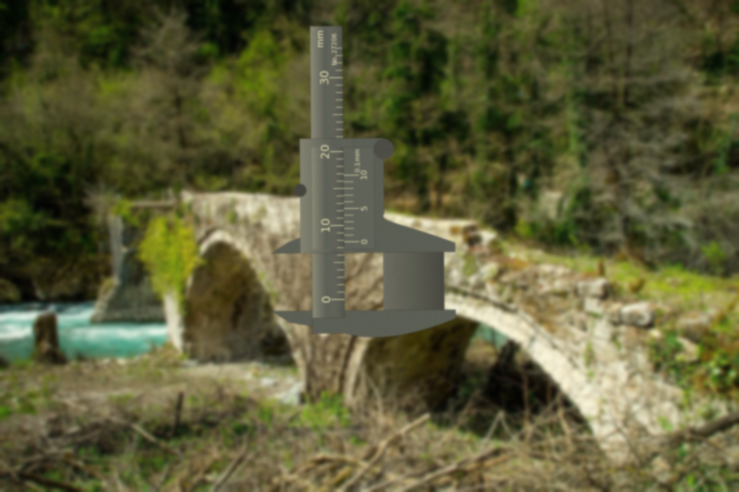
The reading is 7.8 mm
